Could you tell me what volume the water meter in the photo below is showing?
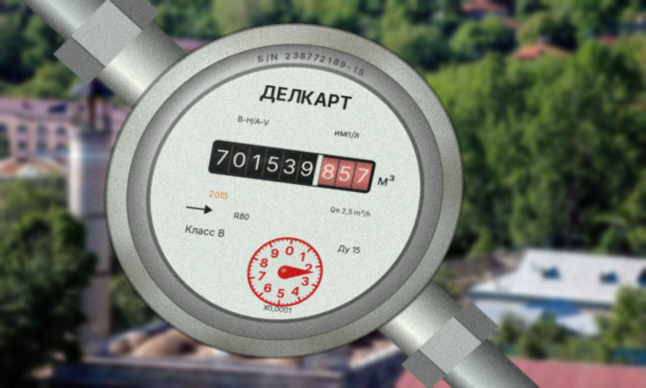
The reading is 701539.8572 m³
